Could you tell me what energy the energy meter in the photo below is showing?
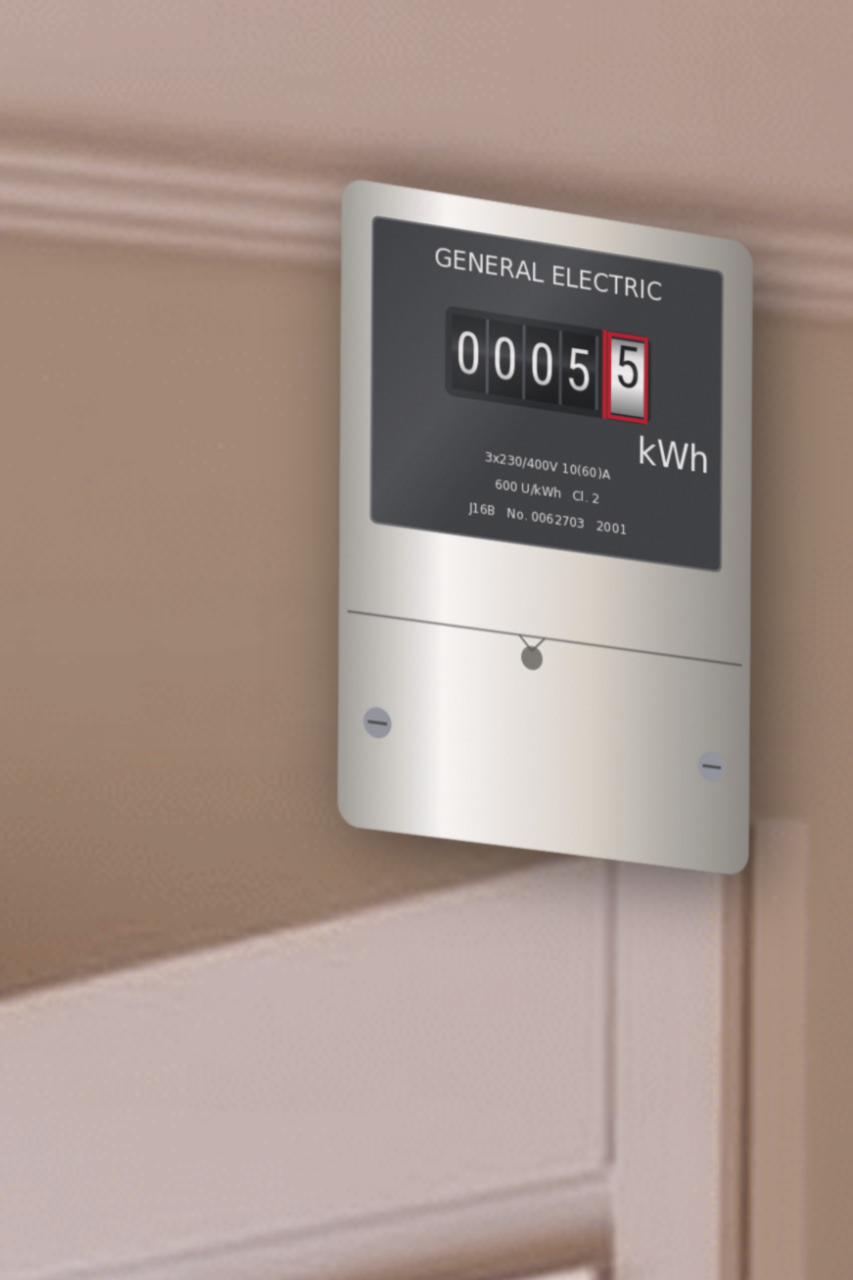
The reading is 5.5 kWh
